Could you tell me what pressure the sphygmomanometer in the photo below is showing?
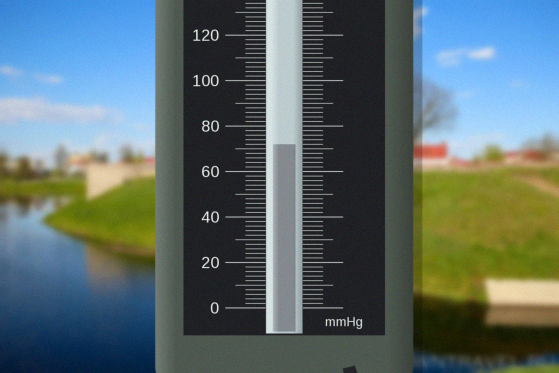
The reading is 72 mmHg
